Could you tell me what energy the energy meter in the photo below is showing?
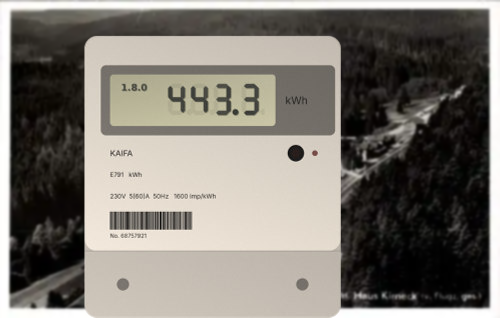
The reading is 443.3 kWh
